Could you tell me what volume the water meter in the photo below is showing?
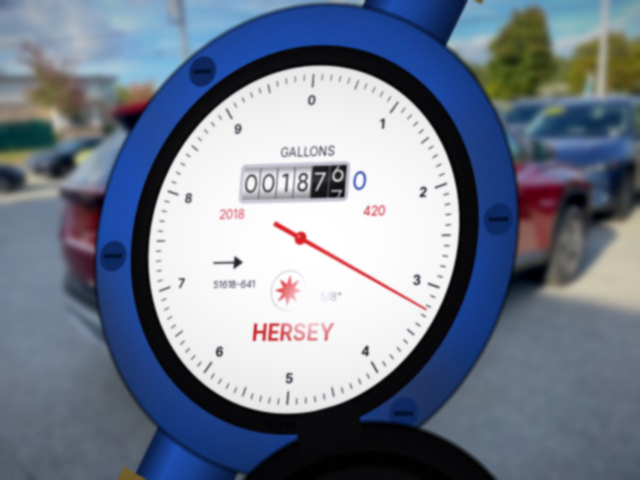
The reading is 18763.2 gal
